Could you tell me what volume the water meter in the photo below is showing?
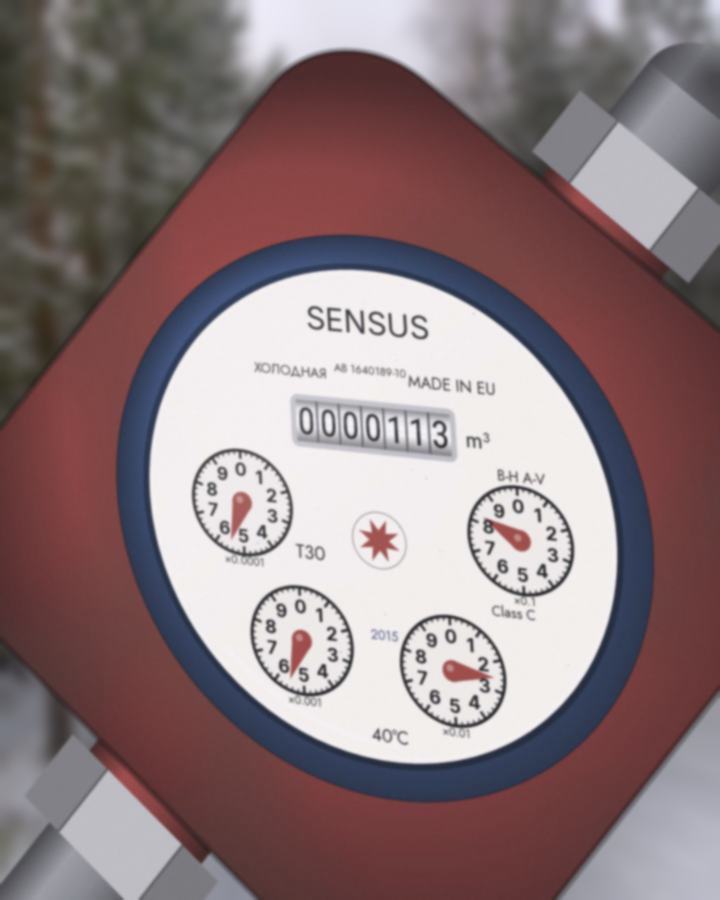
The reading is 113.8255 m³
